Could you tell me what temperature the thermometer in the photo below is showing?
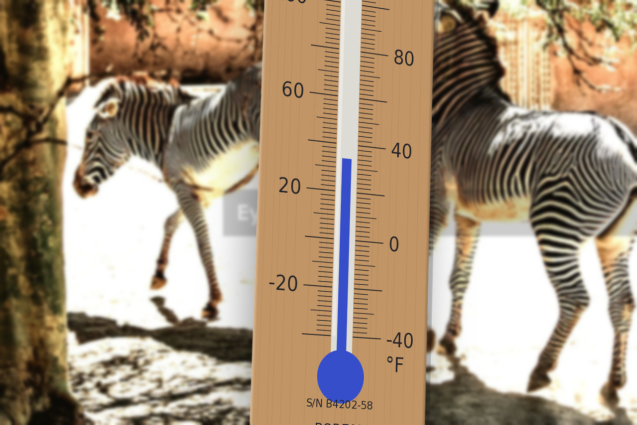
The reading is 34 °F
